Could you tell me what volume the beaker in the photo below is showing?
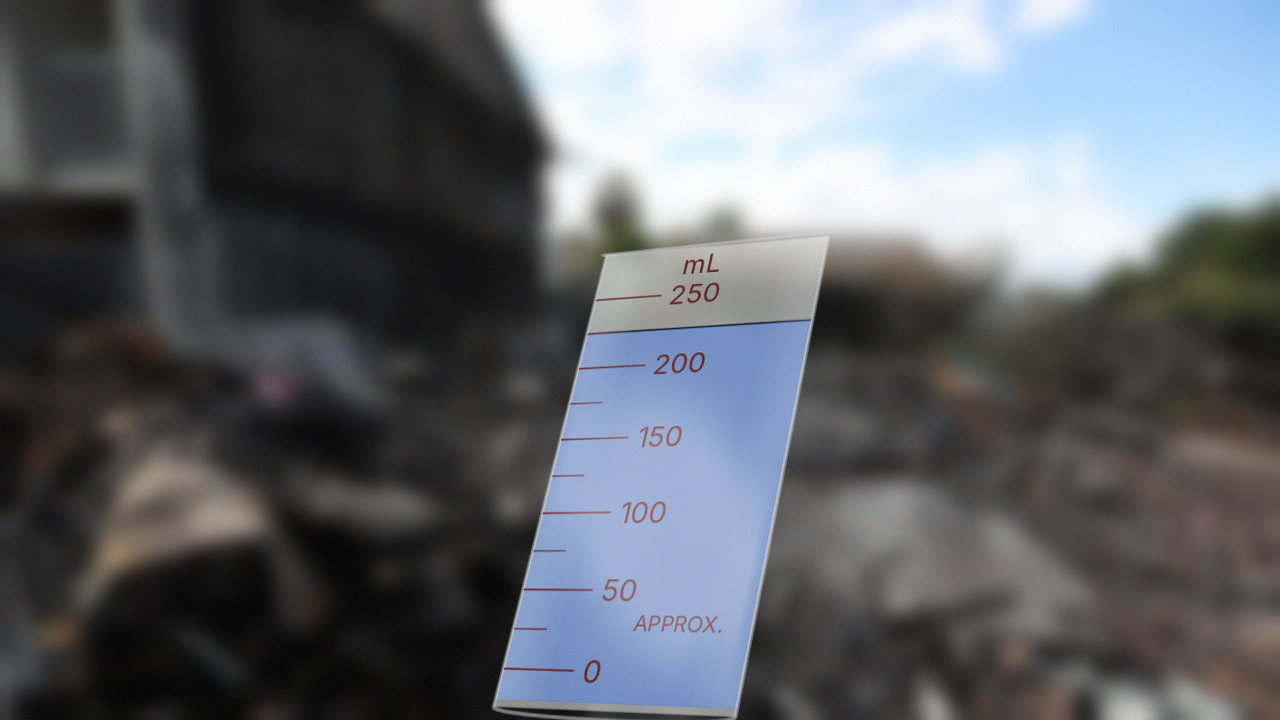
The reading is 225 mL
